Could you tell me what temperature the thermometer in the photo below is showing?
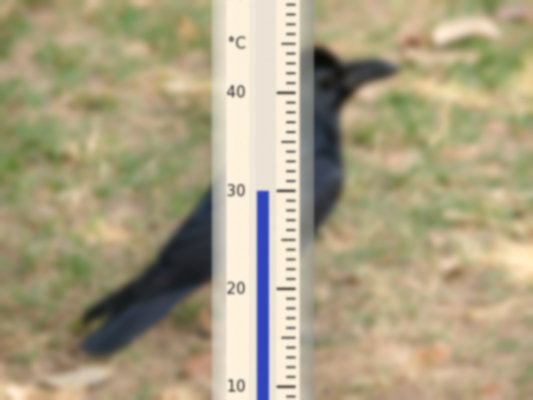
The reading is 30 °C
